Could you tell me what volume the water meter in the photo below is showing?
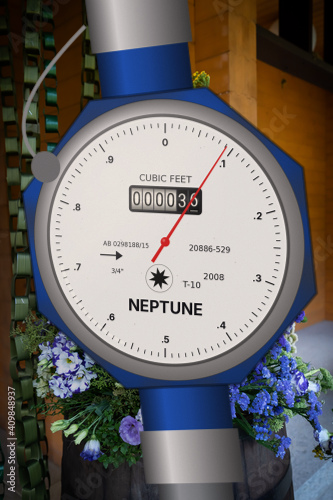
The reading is 36.09 ft³
